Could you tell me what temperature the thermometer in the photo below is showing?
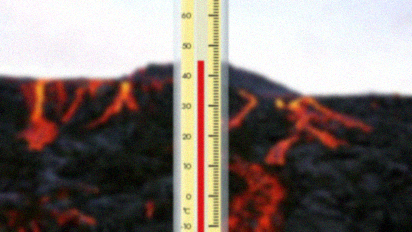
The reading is 45 °C
